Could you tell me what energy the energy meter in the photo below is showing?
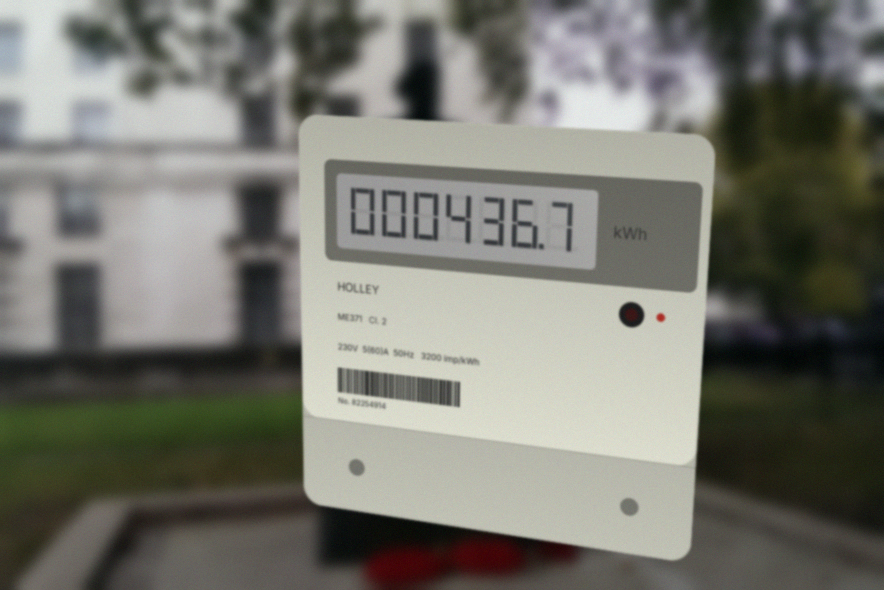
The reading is 436.7 kWh
